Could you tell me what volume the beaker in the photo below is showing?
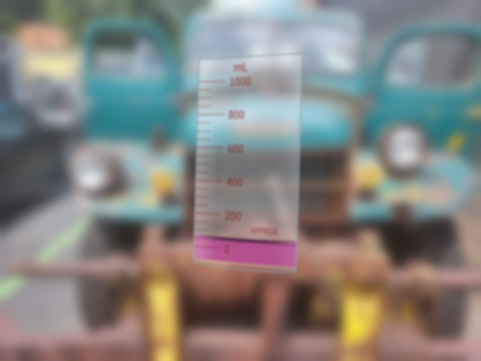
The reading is 50 mL
